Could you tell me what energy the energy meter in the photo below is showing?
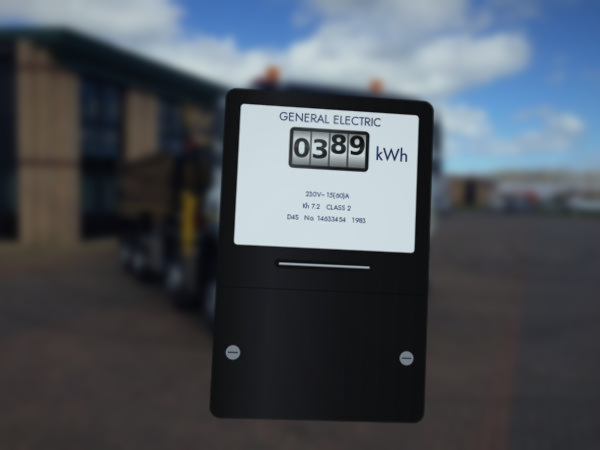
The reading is 389 kWh
